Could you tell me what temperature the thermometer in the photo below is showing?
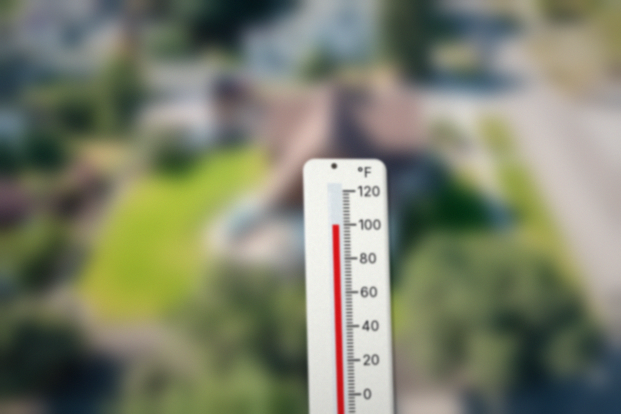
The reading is 100 °F
